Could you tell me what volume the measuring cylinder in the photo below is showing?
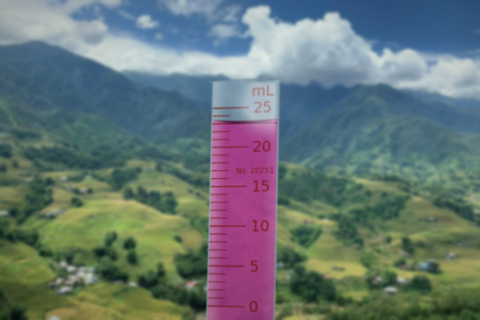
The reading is 23 mL
